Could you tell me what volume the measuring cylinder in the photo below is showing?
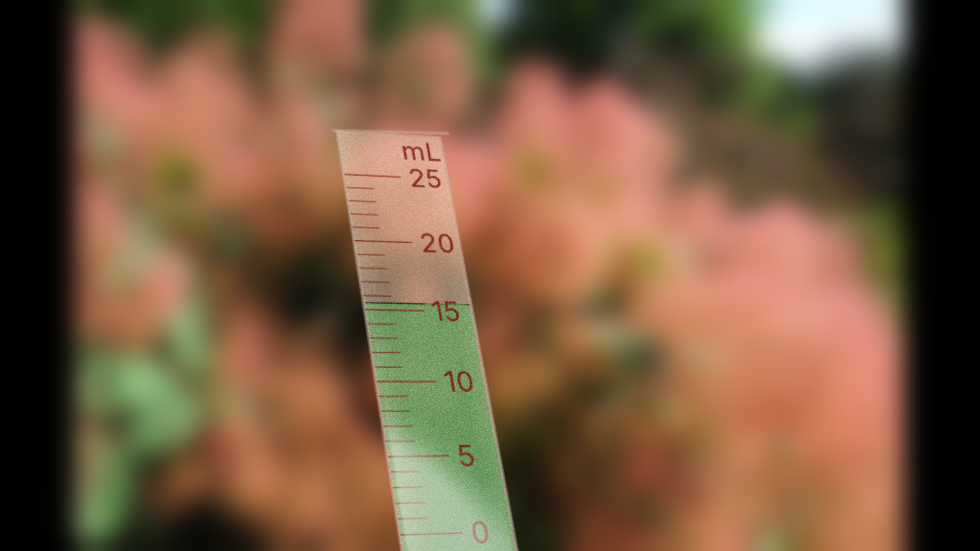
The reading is 15.5 mL
